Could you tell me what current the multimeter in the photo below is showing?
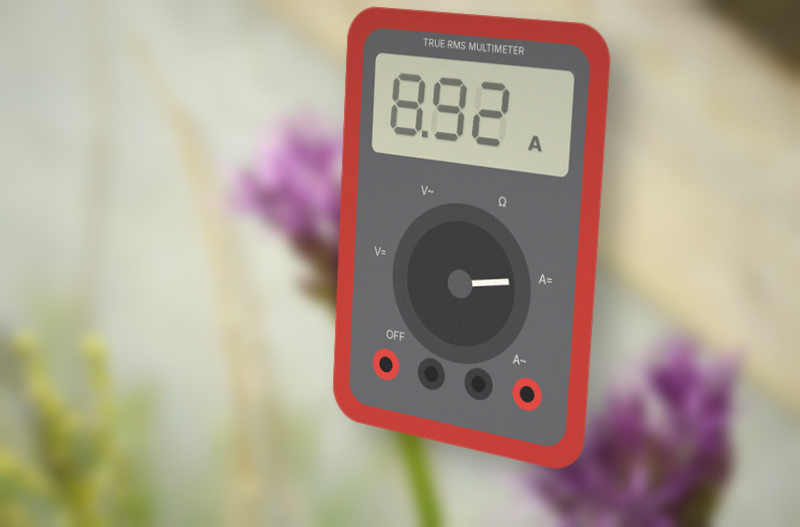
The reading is 8.92 A
